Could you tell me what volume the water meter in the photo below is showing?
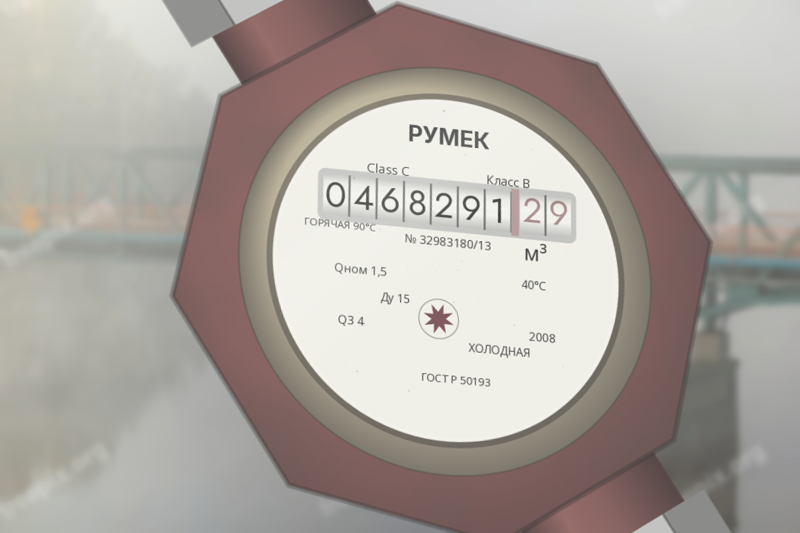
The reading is 468291.29 m³
